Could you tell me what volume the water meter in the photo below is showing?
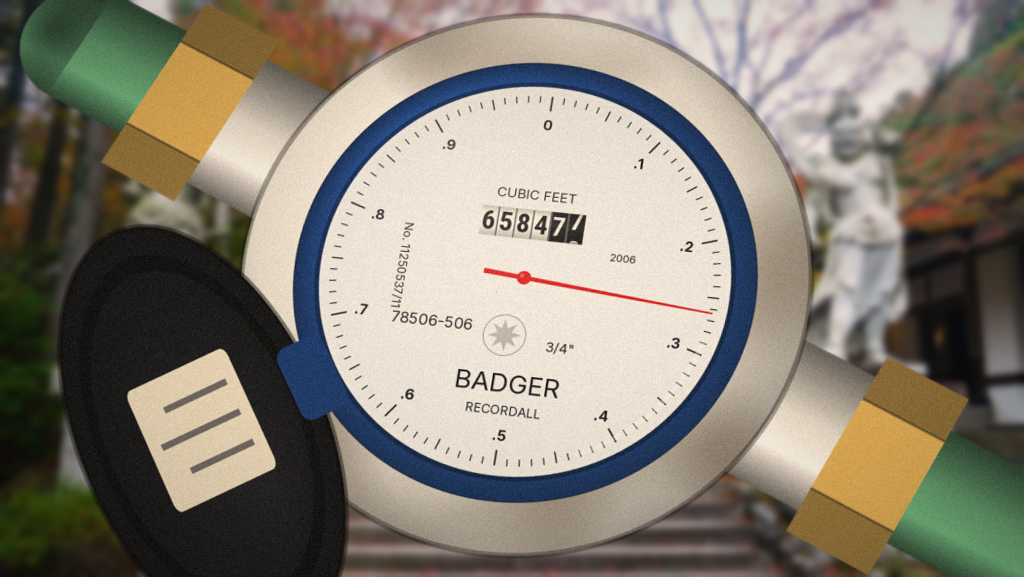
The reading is 658477.26 ft³
